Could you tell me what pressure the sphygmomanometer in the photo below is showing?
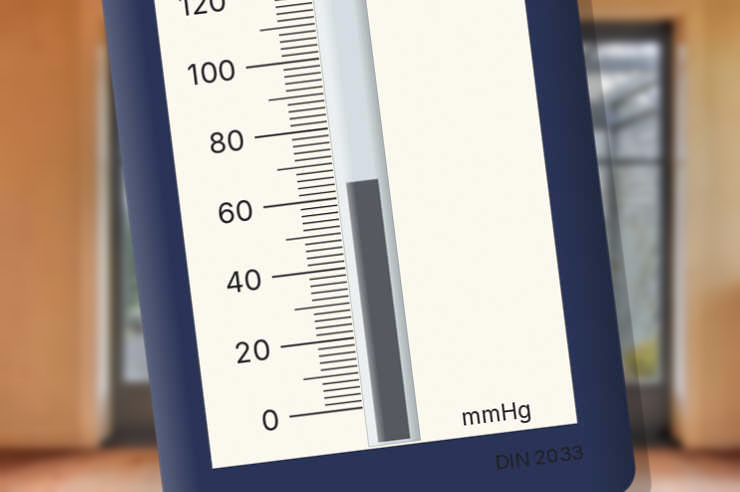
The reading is 64 mmHg
